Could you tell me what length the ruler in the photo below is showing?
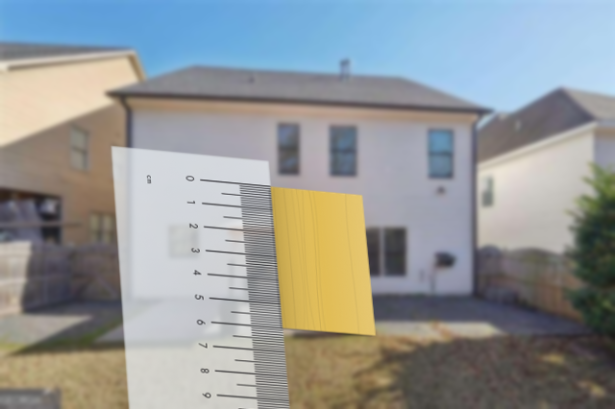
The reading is 6 cm
